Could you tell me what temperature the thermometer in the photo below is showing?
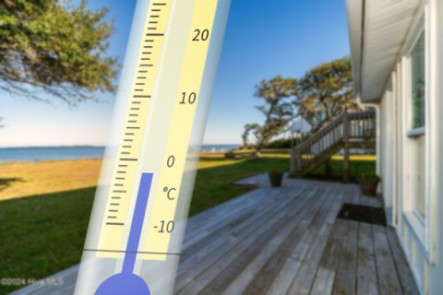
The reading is -2 °C
